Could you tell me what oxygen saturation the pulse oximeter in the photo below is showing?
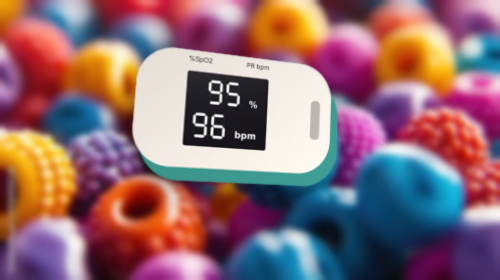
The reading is 95 %
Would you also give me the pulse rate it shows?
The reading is 96 bpm
